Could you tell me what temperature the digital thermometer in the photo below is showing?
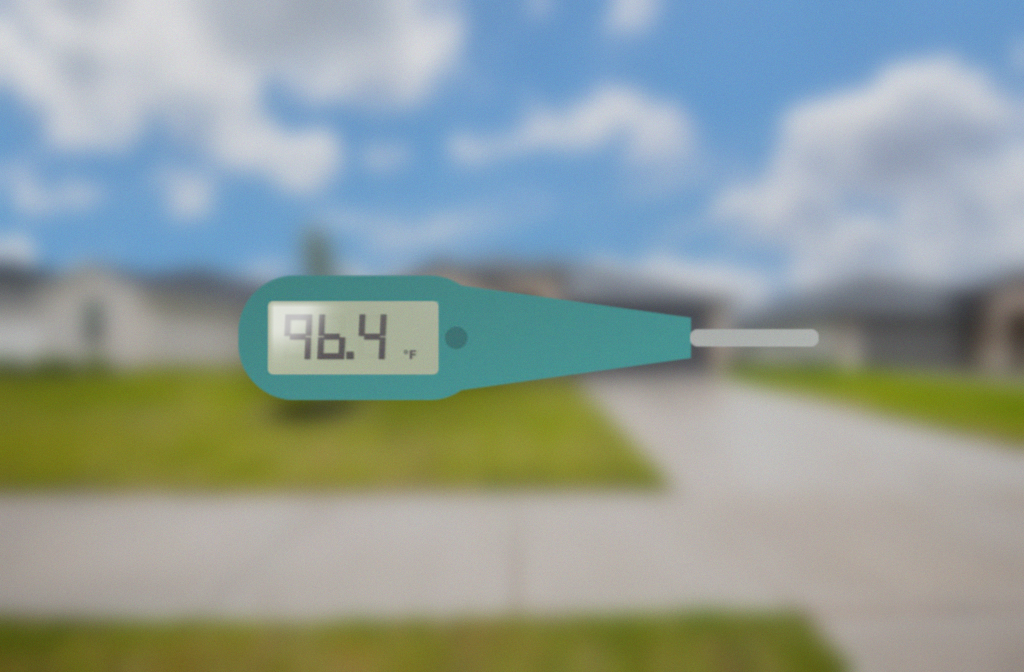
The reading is 96.4 °F
